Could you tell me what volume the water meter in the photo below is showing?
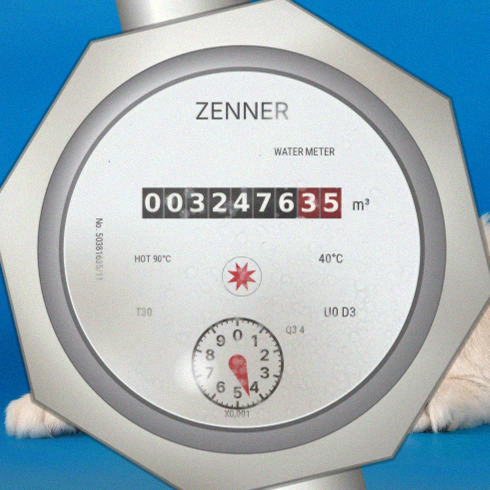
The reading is 32476.354 m³
